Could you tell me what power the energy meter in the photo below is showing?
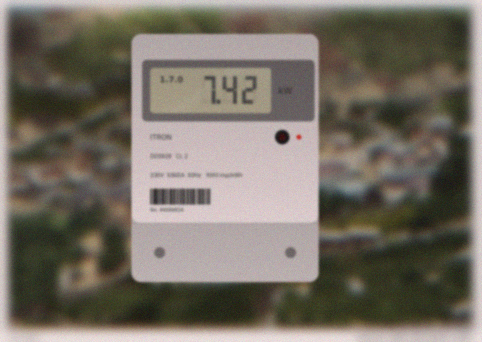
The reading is 7.42 kW
